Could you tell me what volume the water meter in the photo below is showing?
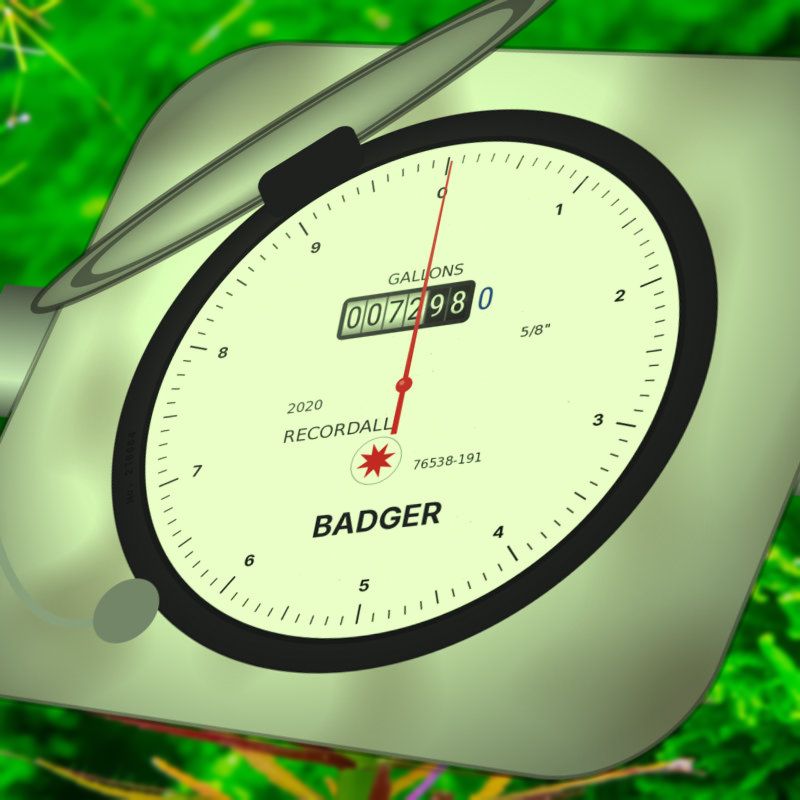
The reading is 72980.0 gal
